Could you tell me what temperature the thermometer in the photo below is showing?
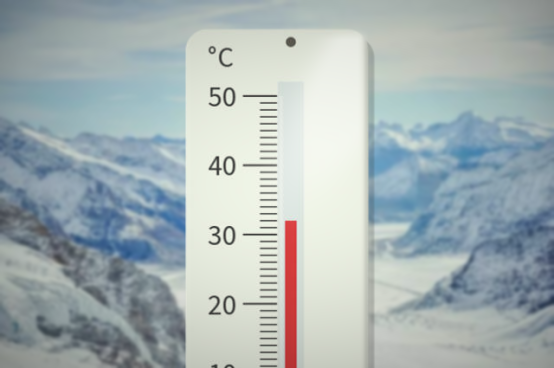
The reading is 32 °C
